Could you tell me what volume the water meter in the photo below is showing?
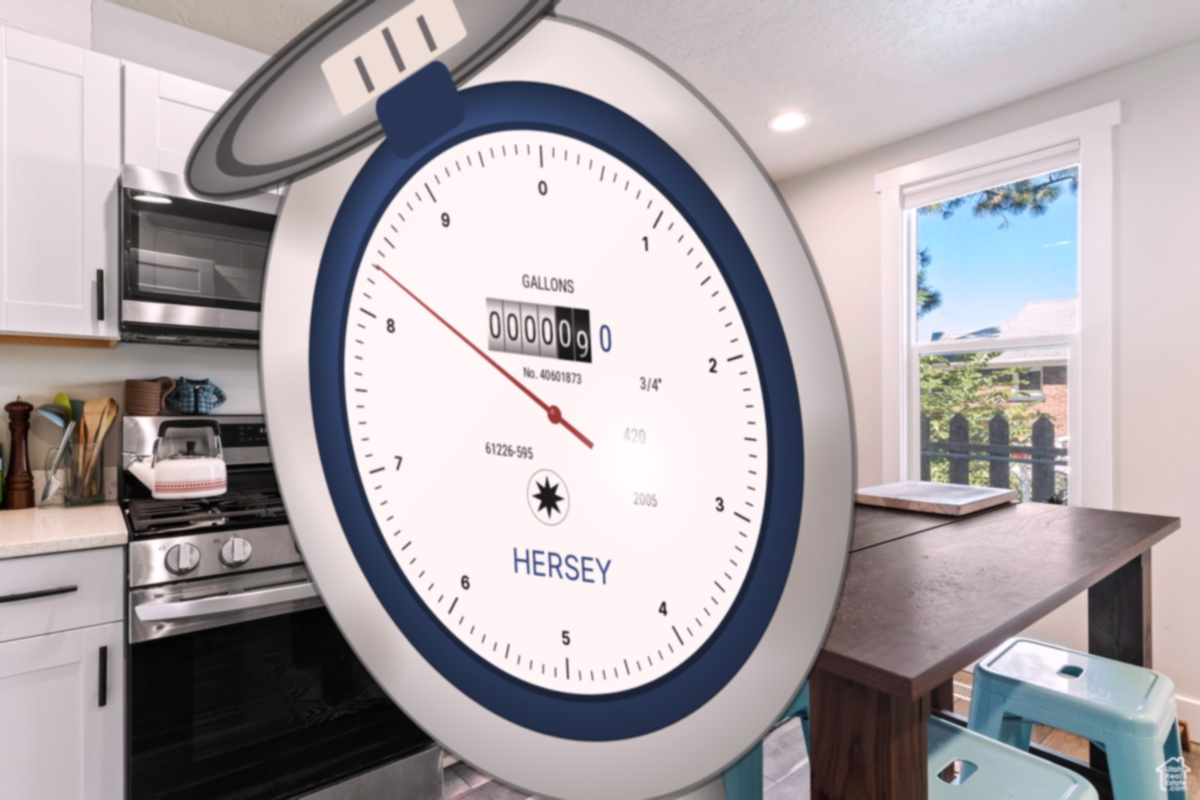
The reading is 88.3 gal
